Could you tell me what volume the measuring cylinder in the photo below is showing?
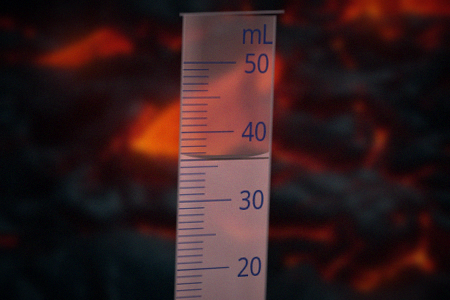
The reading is 36 mL
